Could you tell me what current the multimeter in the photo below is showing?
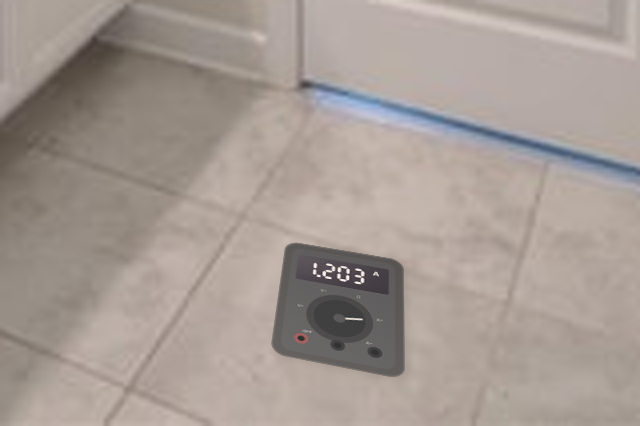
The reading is 1.203 A
